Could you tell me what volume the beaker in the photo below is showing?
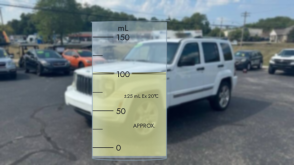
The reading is 100 mL
